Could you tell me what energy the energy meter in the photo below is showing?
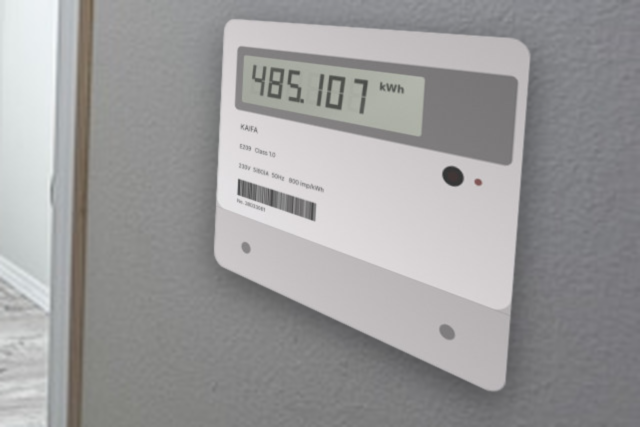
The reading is 485.107 kWh
